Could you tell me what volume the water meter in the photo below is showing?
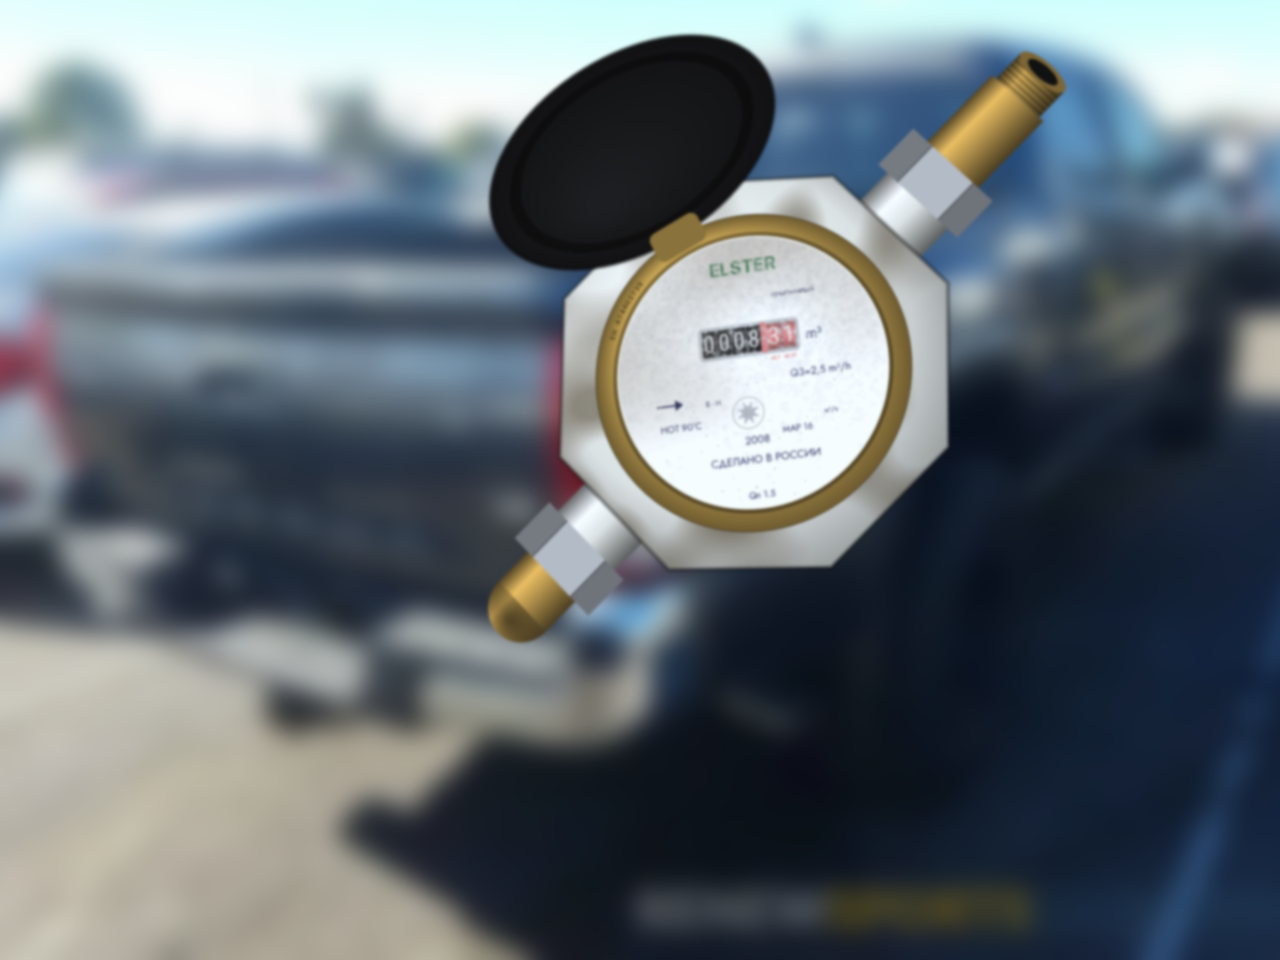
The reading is 8.31 m³
